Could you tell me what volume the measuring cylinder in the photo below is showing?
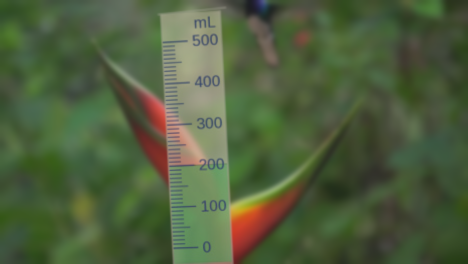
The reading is 200 mL
